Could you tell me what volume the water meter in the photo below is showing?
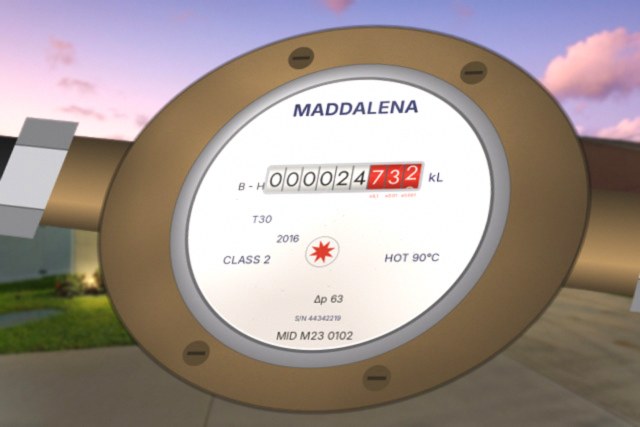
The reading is 24.732 kL
